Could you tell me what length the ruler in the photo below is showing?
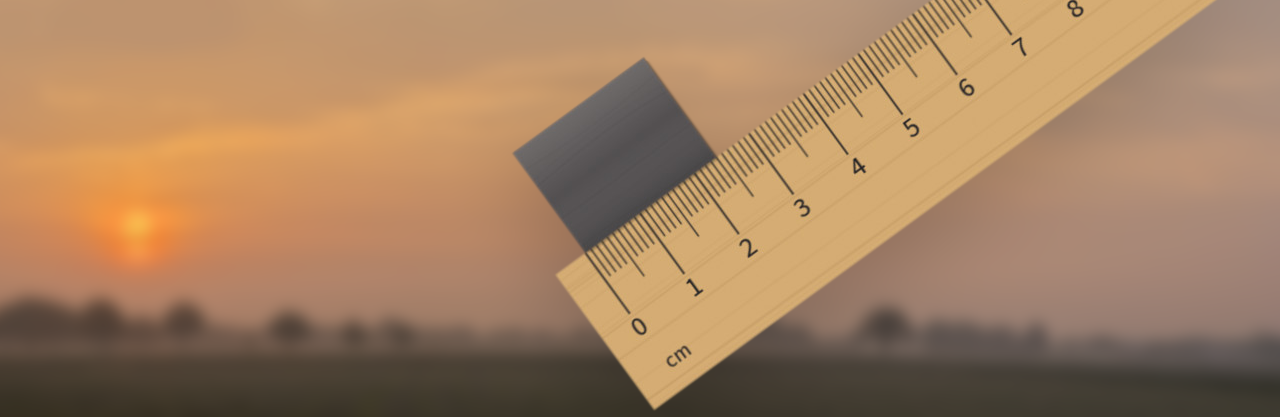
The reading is 2.4 cm
